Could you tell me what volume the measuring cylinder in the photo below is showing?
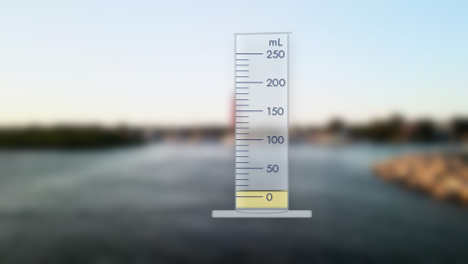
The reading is 10 mL
